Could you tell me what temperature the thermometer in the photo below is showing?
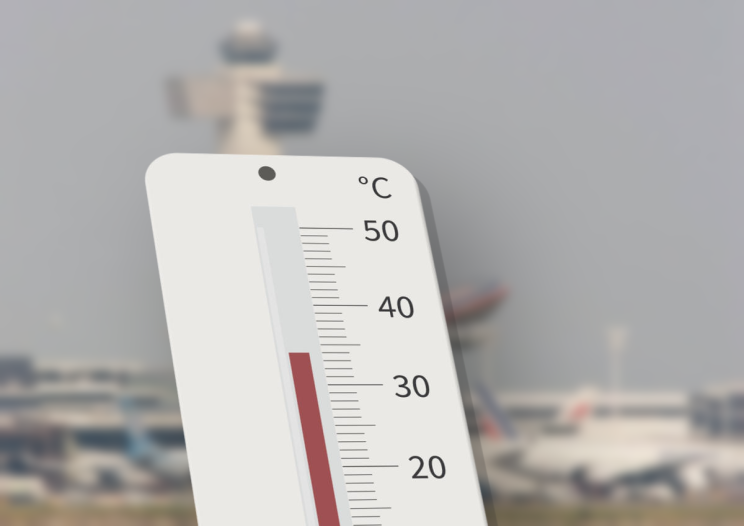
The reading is 34 °C
